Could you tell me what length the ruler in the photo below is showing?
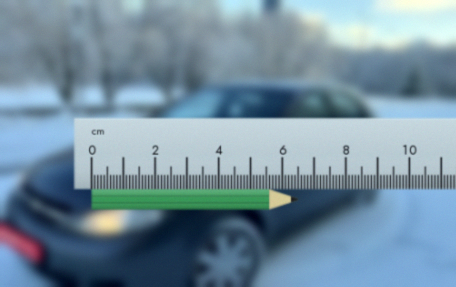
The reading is 6.5 cm
